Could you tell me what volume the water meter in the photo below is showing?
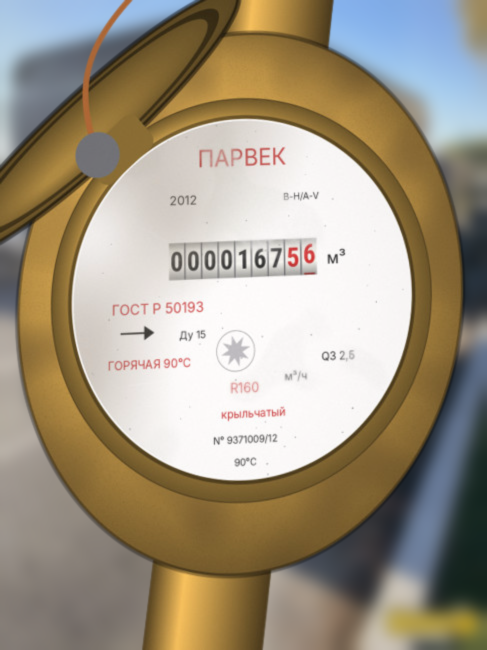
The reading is 167.56 m³
